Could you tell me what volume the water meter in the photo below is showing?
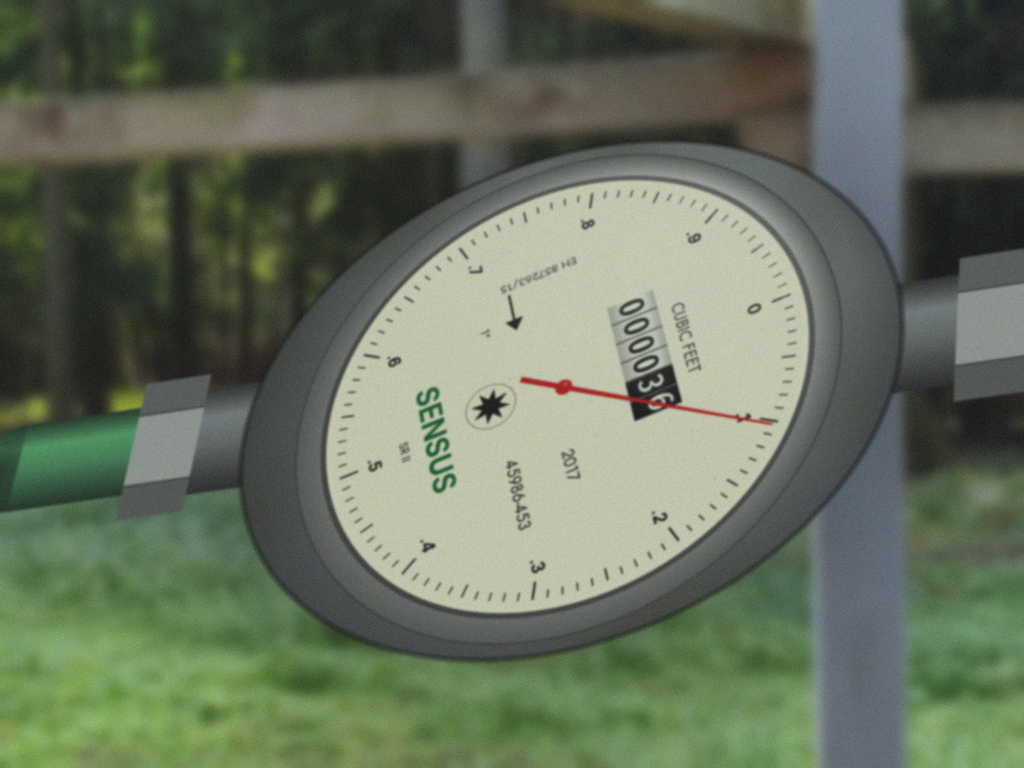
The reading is 36.10 ft³
